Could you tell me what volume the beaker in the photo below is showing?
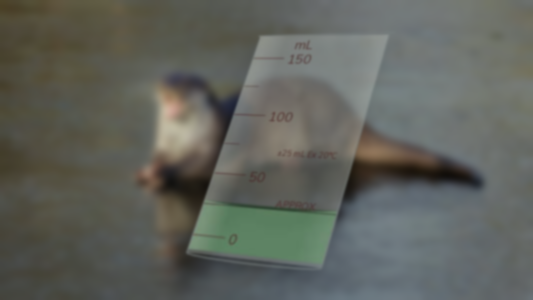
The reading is 25 mL
